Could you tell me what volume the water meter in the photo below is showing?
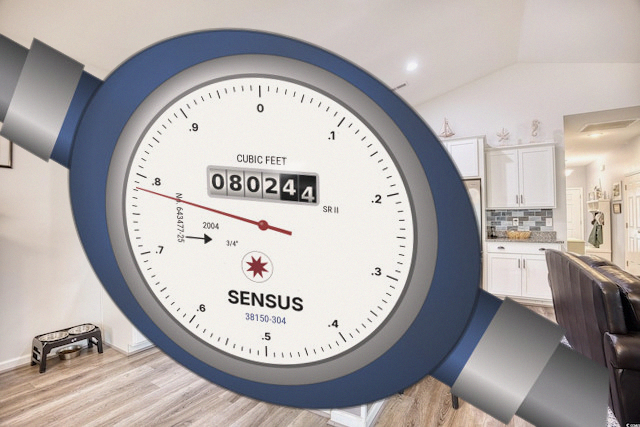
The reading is 80243.78 ft³
